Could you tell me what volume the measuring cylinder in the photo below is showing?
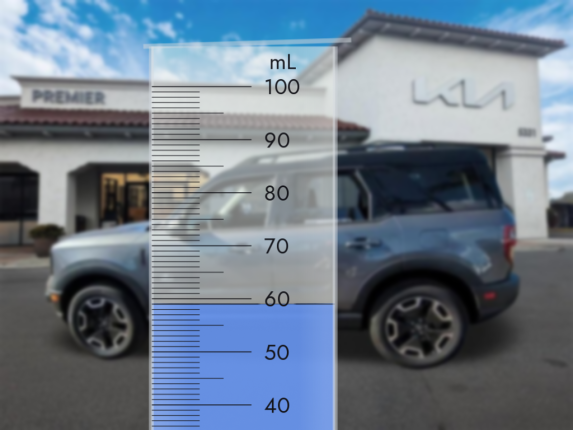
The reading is 59 mL
